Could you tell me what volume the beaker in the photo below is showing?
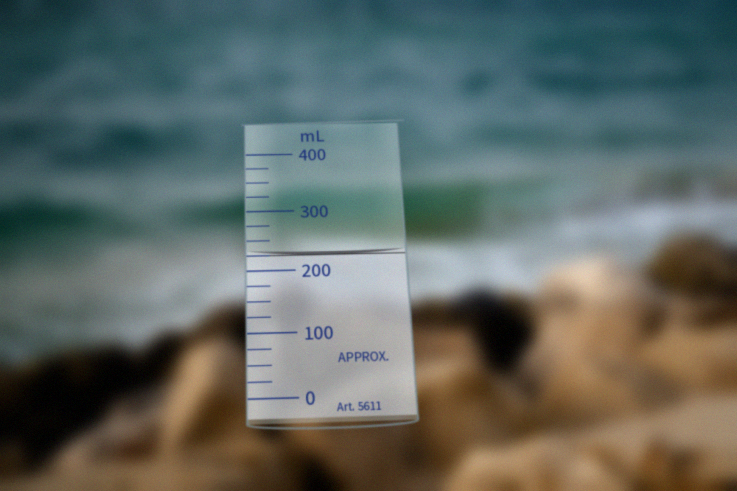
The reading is 225 mL
